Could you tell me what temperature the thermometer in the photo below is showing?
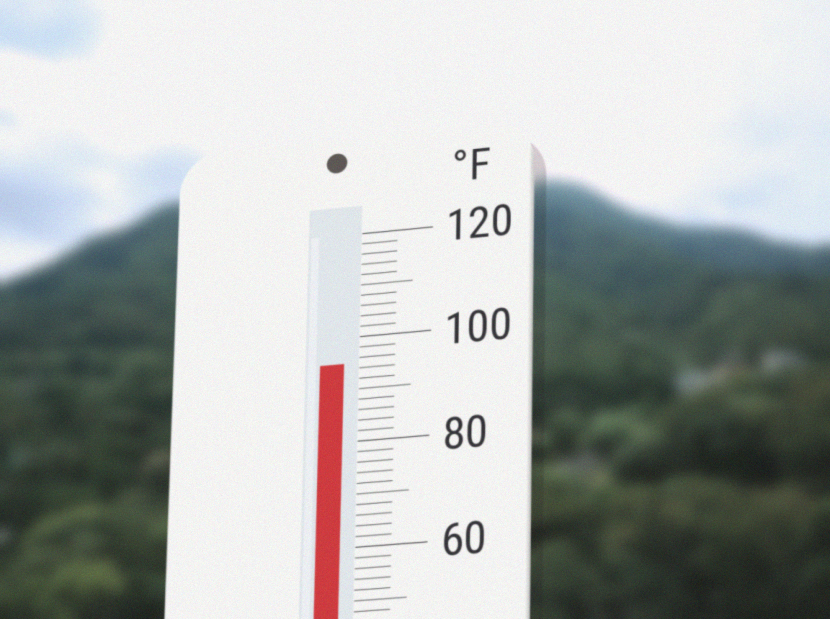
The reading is 95 °F
